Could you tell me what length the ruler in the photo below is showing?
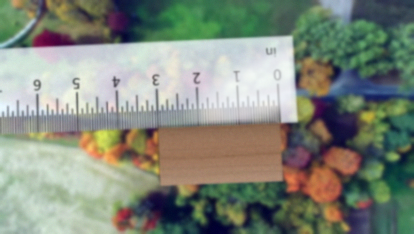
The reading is 3 in
